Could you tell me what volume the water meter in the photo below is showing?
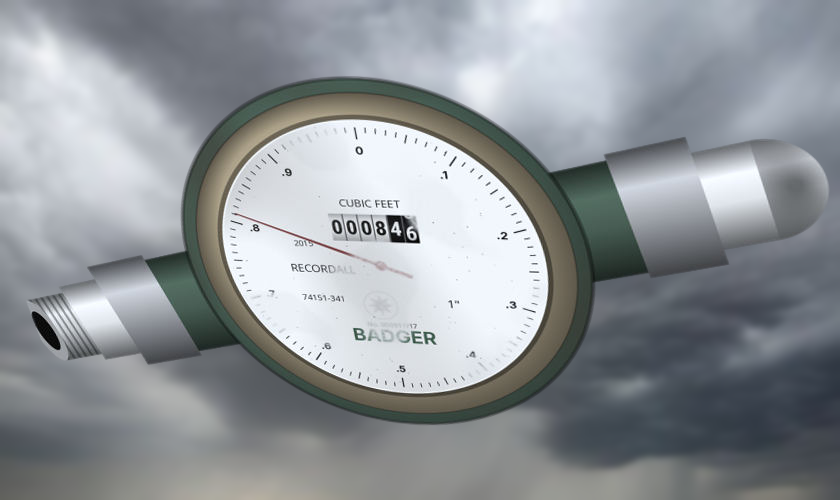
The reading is 845.81 ft³
